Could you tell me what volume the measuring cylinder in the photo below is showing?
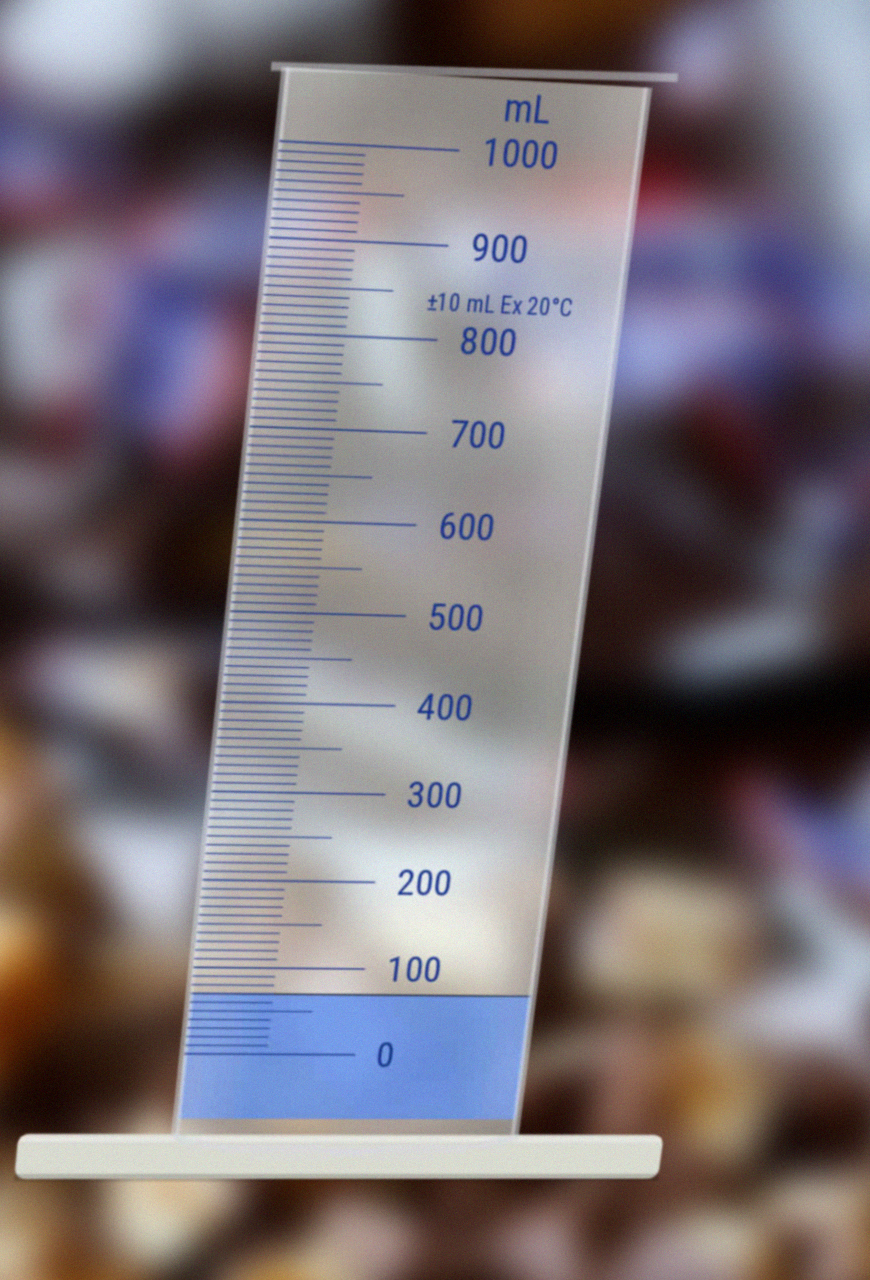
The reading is 70 mL
